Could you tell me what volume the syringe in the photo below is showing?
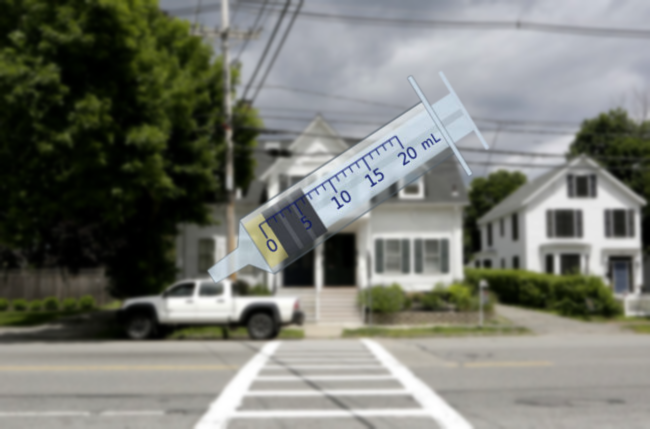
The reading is 1 mL
